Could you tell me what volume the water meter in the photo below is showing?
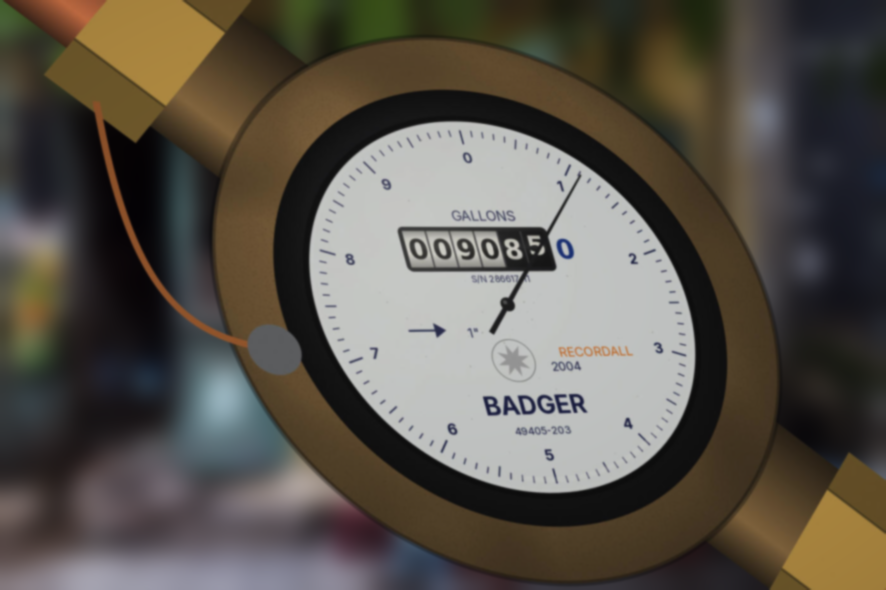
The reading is 90851.1 gal
